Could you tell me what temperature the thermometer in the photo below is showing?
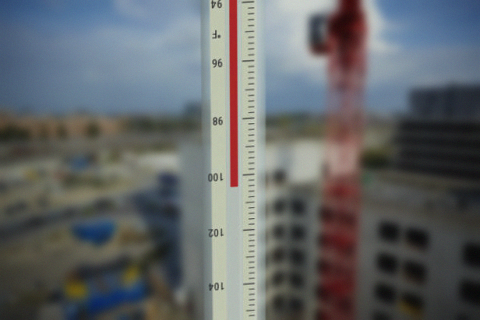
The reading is 100.4 °F
